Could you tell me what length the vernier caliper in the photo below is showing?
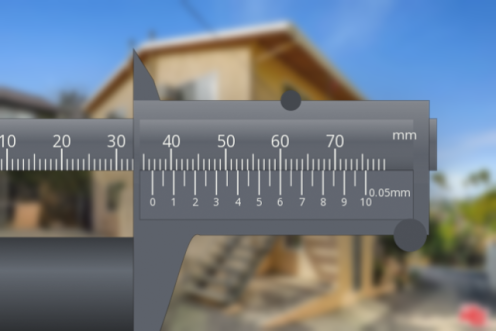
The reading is 36.6 mm
